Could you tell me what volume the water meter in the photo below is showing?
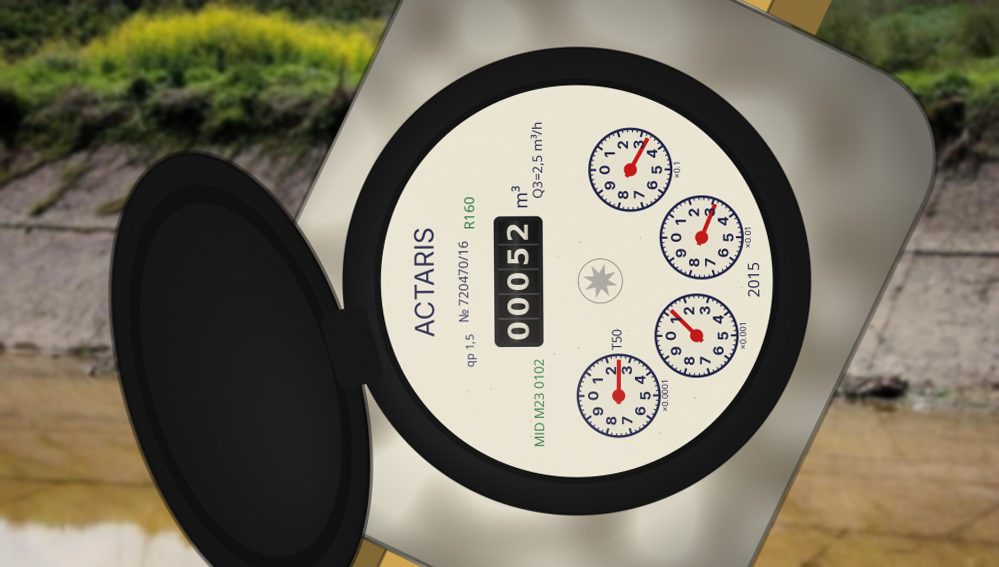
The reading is 52.3312 m³
